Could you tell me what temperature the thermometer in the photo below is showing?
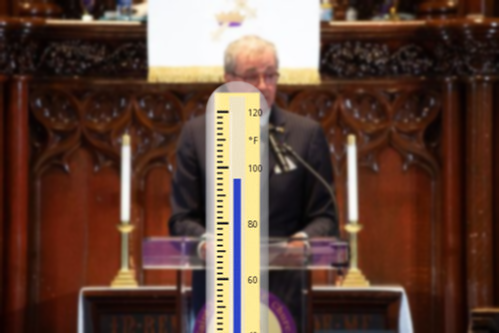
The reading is 96 °F
